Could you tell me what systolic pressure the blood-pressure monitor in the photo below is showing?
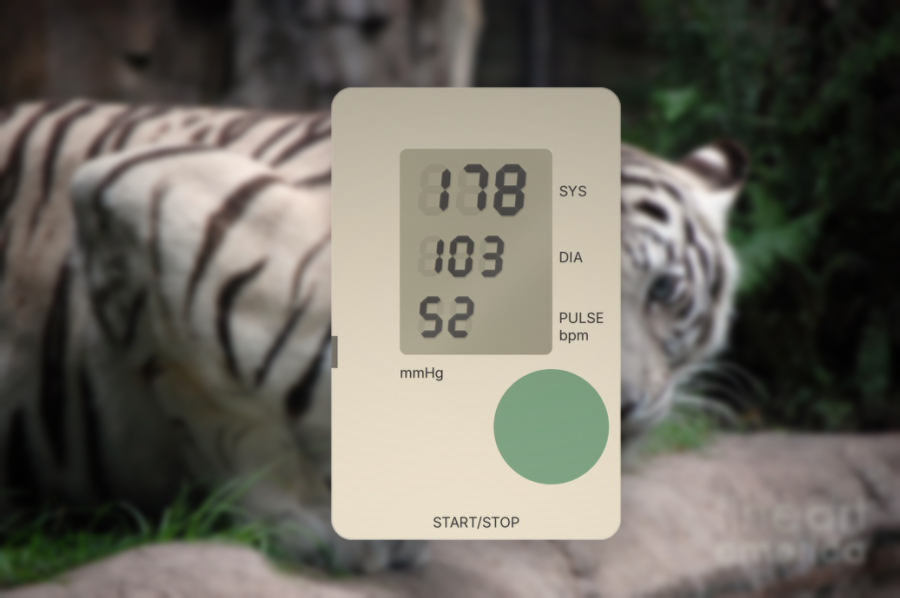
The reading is 178 mmHg
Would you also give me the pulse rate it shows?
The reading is 52 bpm
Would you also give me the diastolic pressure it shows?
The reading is 103 mmHg
